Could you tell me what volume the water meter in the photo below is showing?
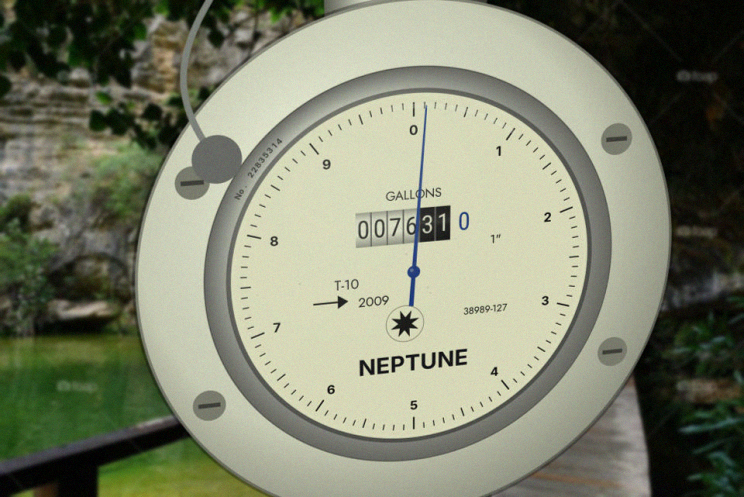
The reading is 76310.1 gal
